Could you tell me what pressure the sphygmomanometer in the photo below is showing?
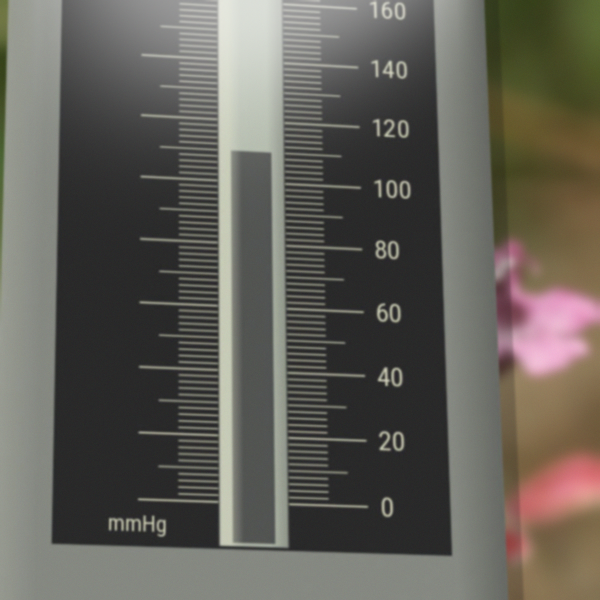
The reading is 110 mmHg
